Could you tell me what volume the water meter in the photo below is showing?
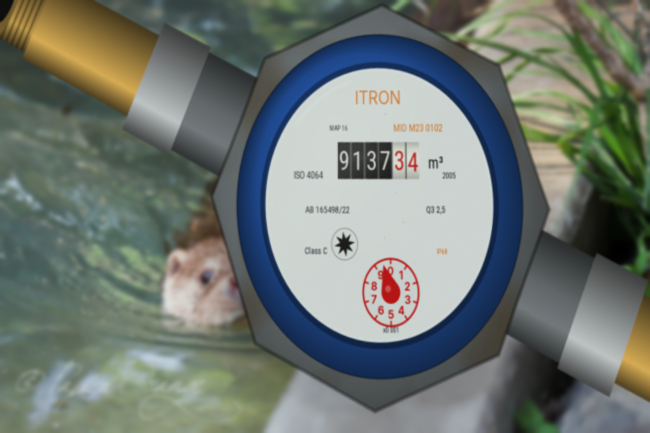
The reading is 9137.339 m³
